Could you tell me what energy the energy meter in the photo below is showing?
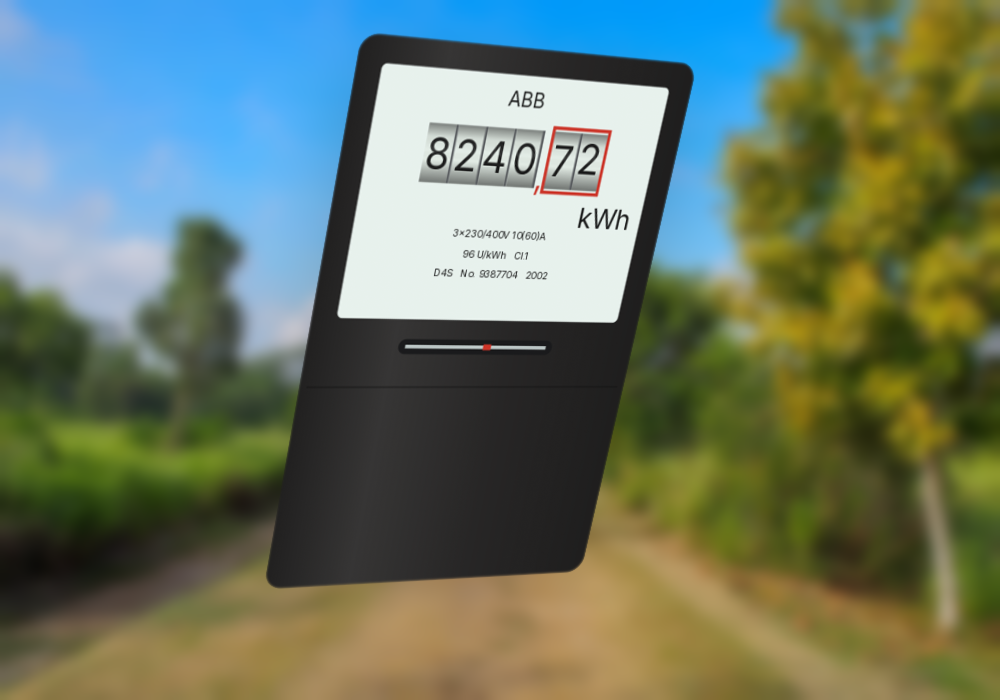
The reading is 8240.72 kWh
